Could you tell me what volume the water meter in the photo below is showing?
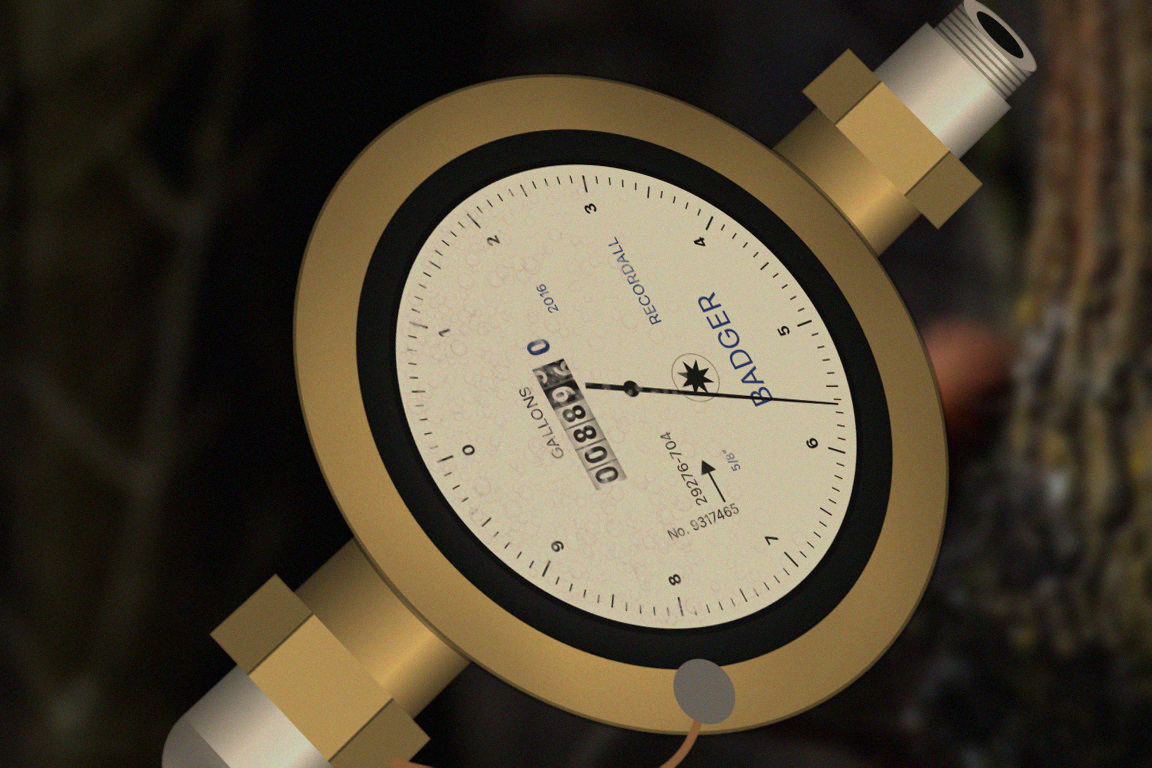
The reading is 88955.6 gal
